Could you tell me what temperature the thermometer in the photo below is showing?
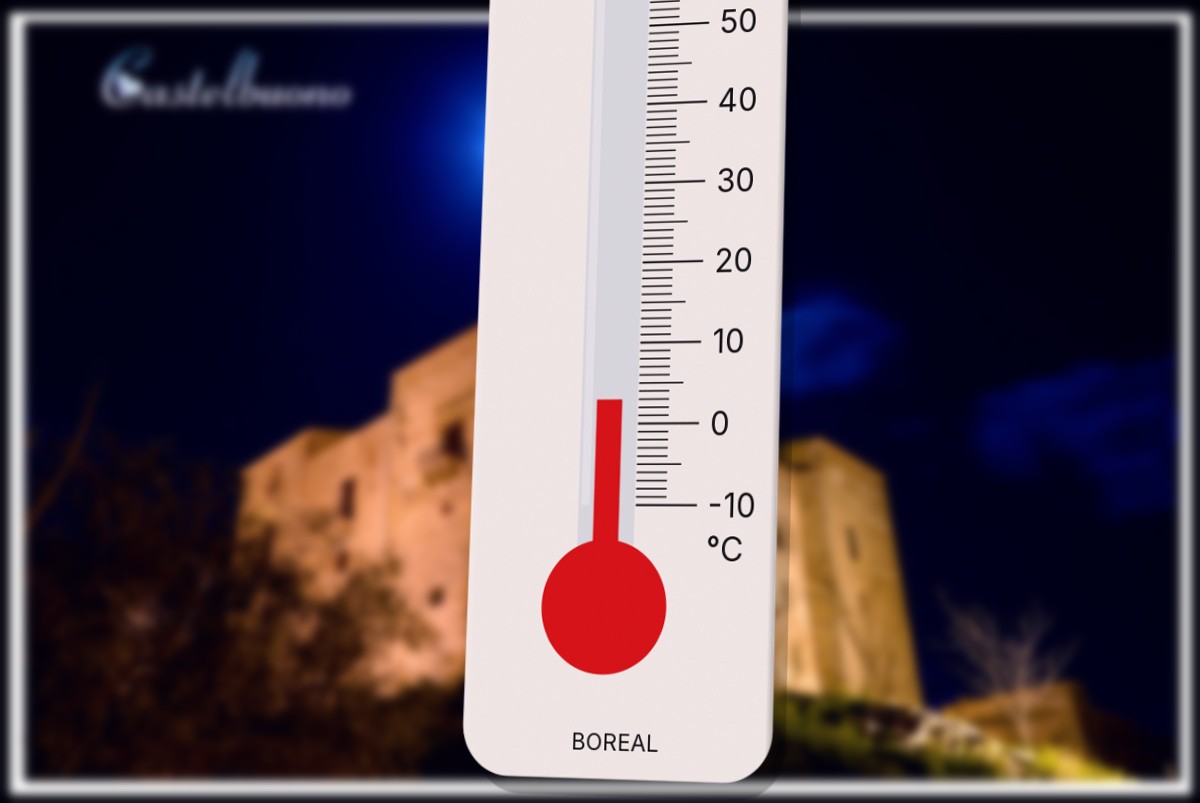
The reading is 3 °C
